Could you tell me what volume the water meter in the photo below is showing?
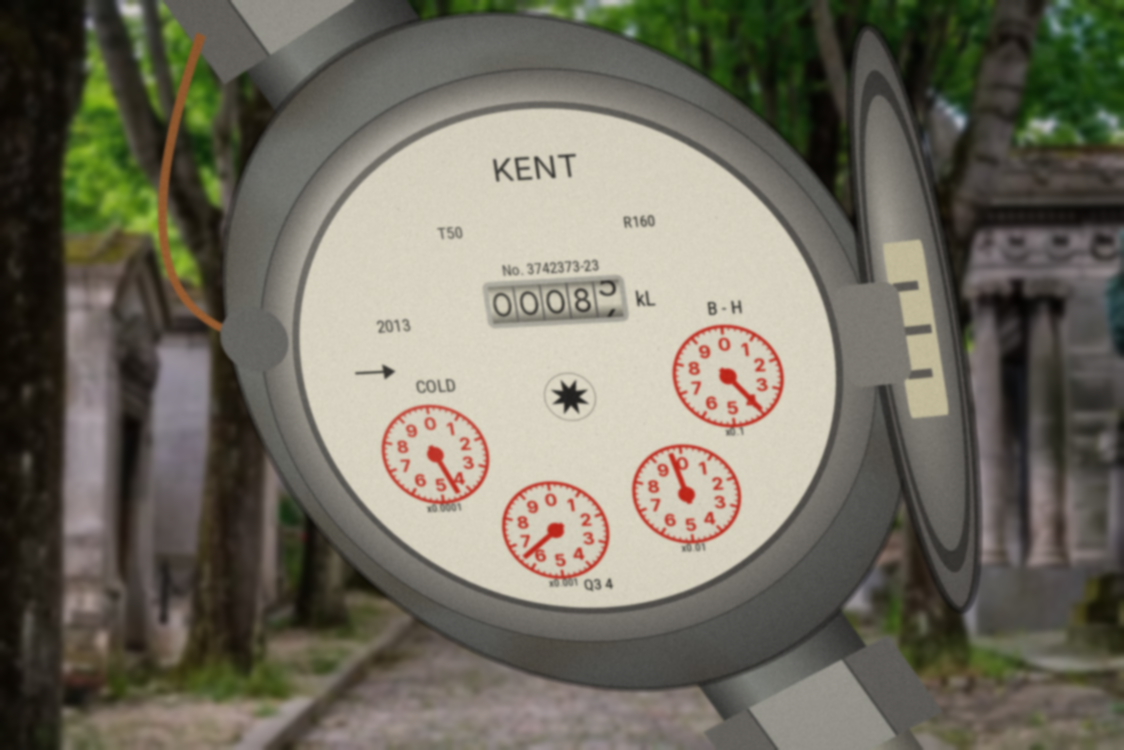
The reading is 85.3964 kL
